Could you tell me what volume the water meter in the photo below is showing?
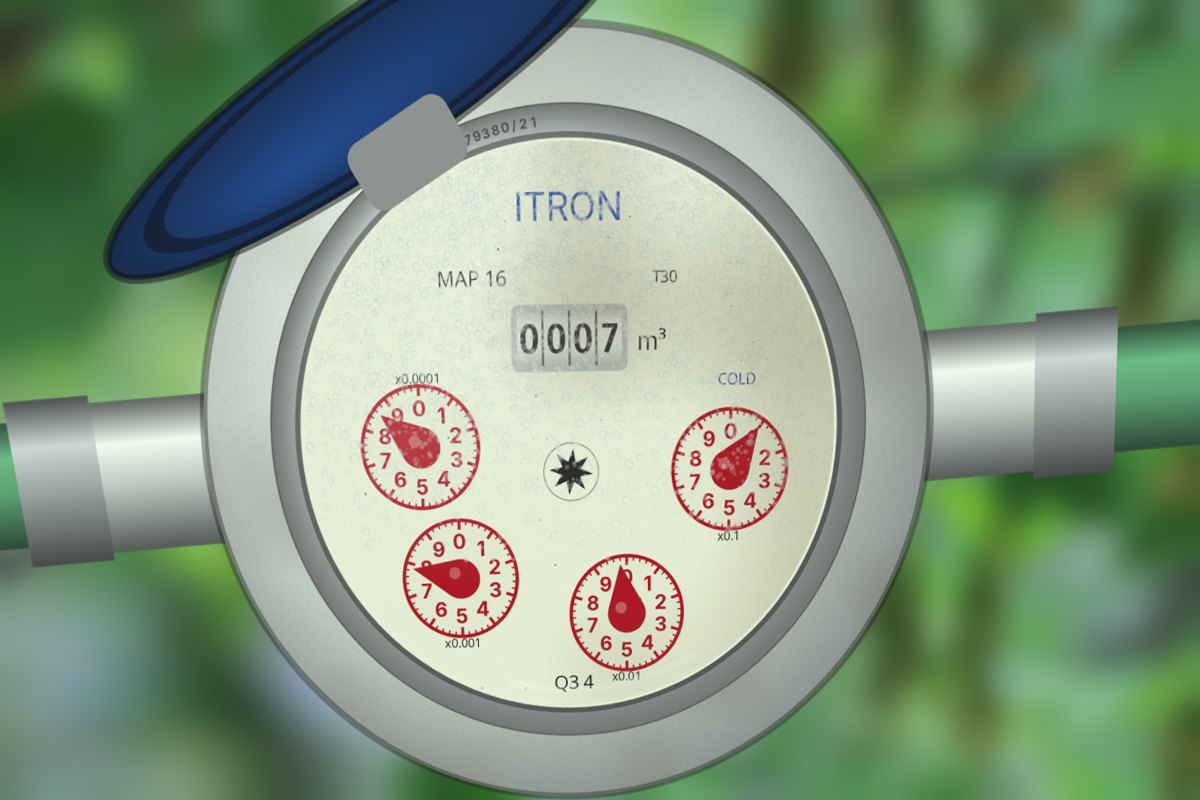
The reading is 7.0978 m³
